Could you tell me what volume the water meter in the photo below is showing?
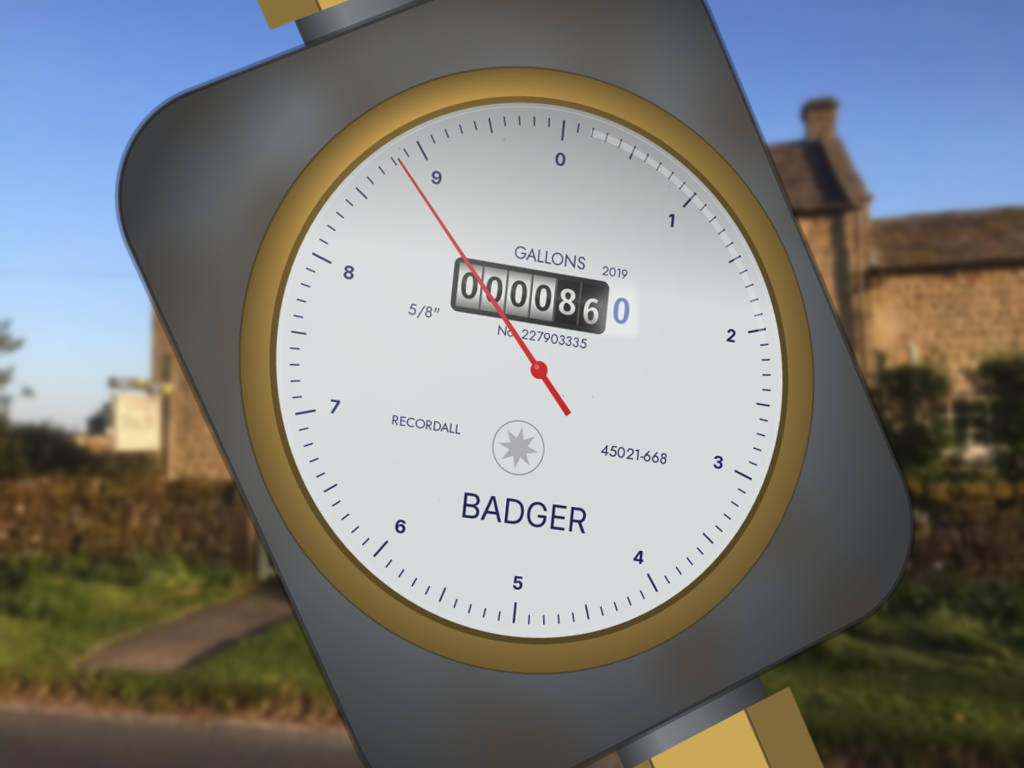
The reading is 858.8 gal
